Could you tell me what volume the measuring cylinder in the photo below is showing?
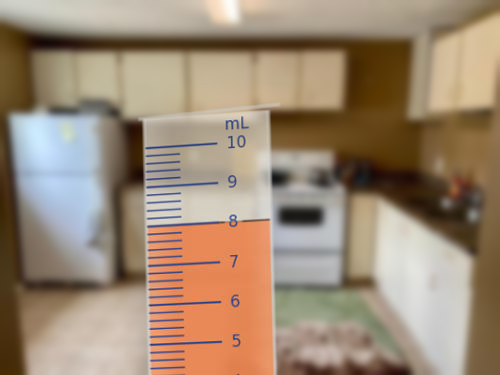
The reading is 8 mL
